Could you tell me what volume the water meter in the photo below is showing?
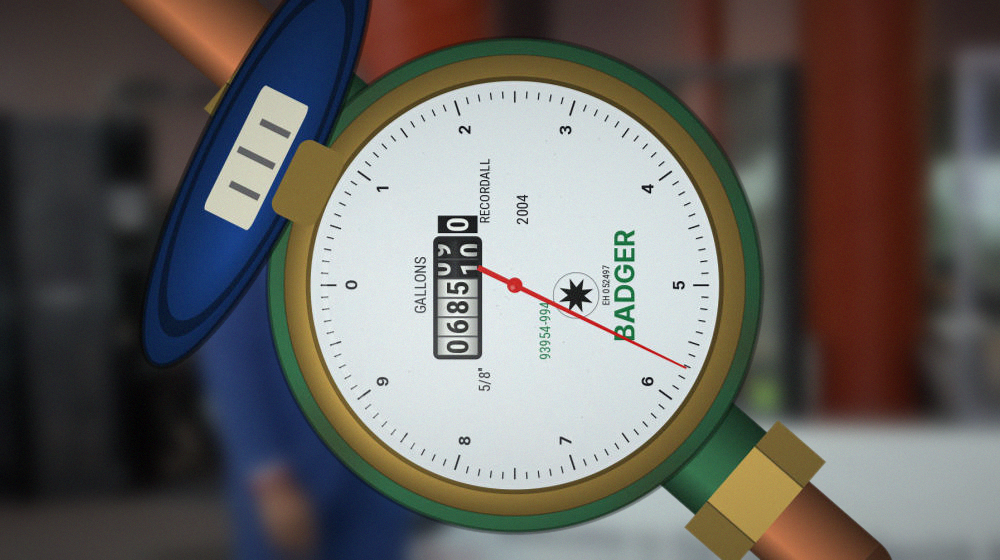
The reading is 685095.7 gal
